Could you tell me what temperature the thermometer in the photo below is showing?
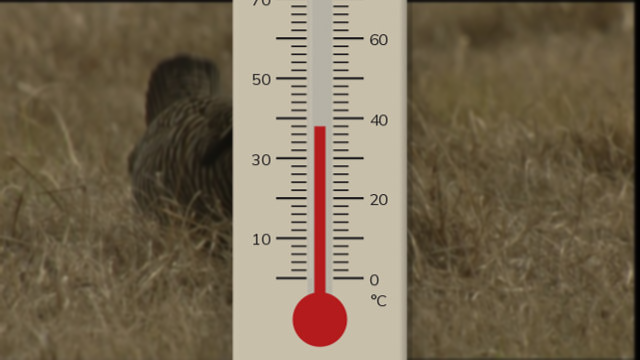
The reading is 38 °C
